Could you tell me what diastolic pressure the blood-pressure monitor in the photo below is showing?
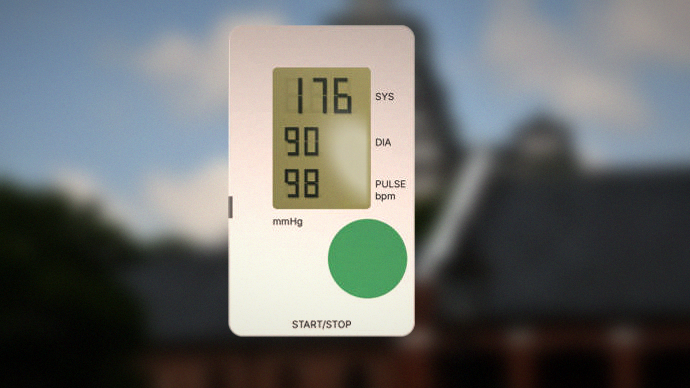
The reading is 90 mmHg
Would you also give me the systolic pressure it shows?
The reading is 176 mmHg
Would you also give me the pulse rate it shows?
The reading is 98 bpm
